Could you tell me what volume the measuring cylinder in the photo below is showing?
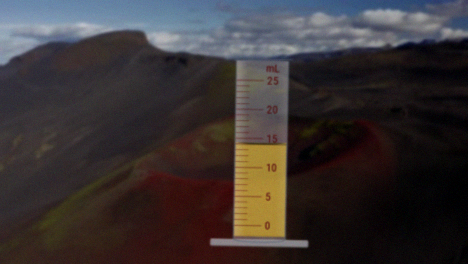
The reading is 14 mL
